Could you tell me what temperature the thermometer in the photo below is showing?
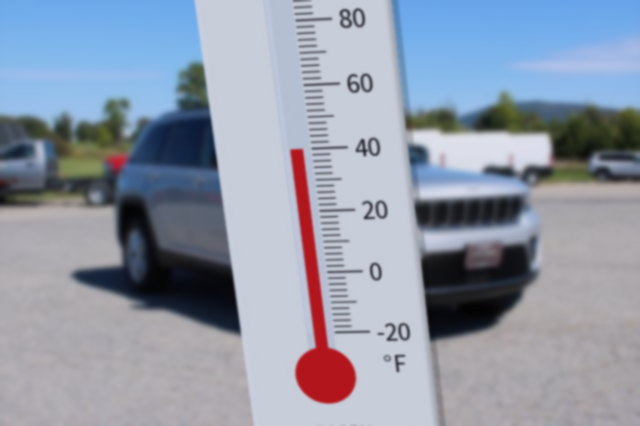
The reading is 40 °F
